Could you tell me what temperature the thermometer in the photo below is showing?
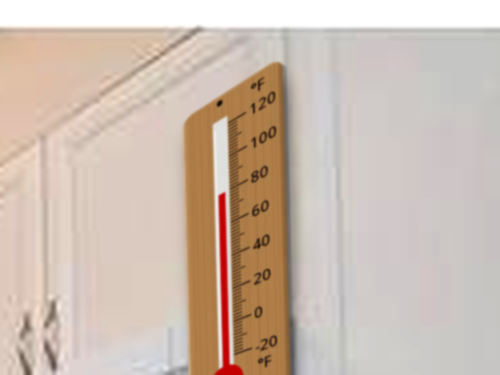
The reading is 80 °F
